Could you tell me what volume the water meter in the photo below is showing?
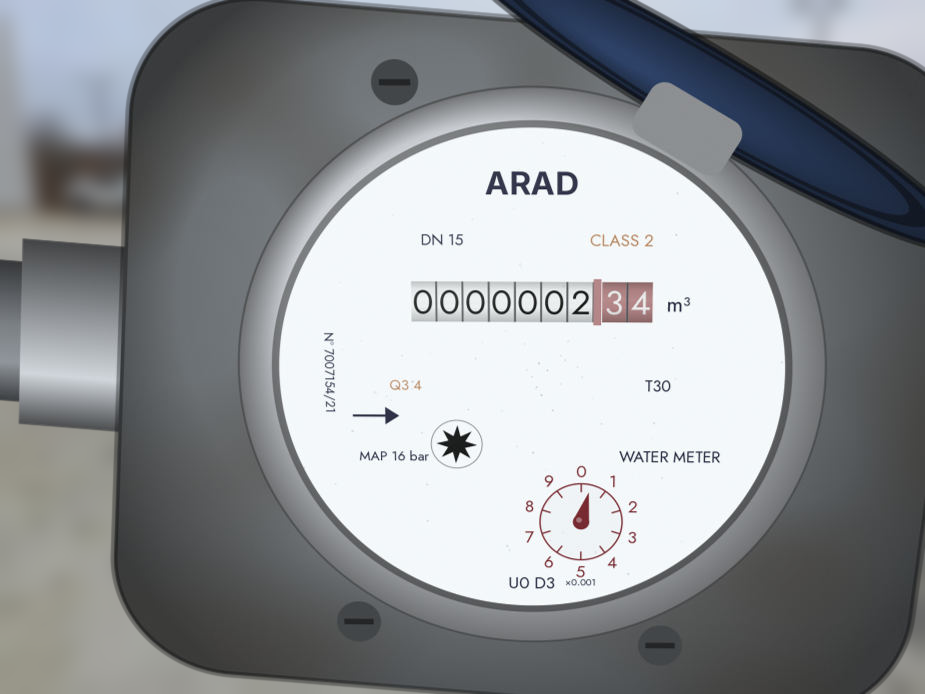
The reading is 2.340 m³
